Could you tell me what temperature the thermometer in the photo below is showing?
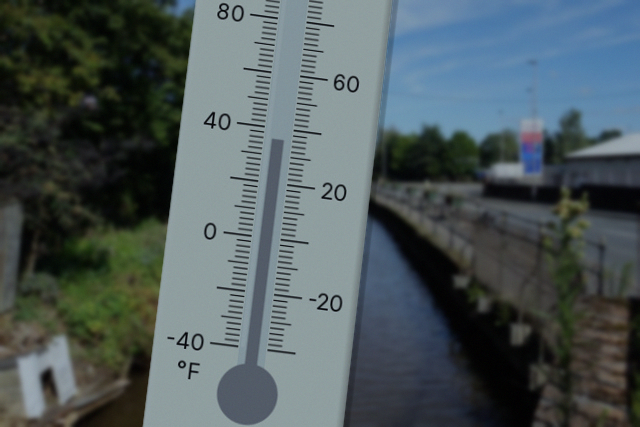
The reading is 36 °F
